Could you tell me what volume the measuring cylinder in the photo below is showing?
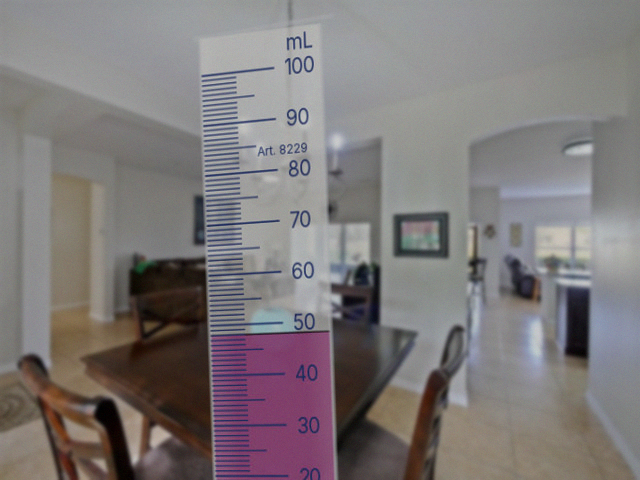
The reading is 48 mL
